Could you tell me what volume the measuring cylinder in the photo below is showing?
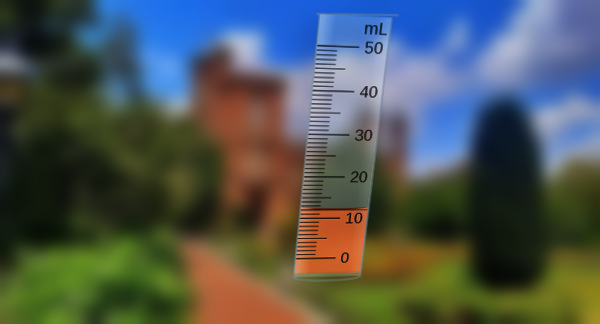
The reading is 12 mL
